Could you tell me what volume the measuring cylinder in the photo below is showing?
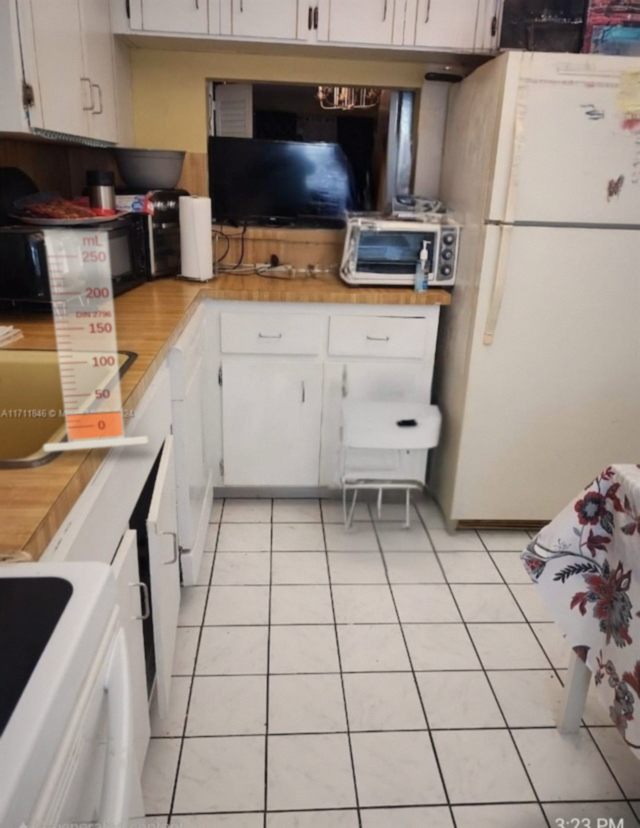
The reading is 20 mL
